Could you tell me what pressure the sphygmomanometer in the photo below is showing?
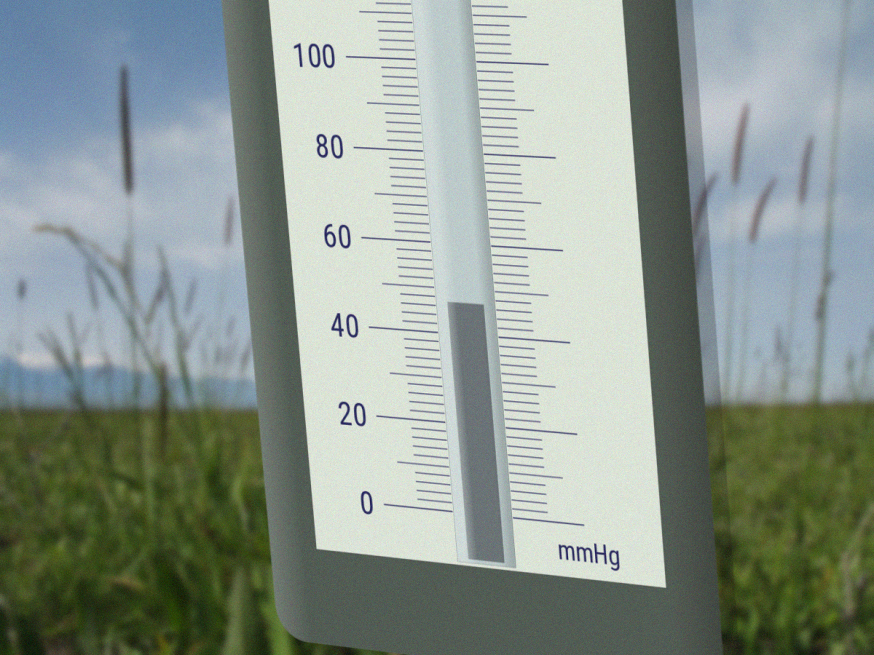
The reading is 47 mmHg
